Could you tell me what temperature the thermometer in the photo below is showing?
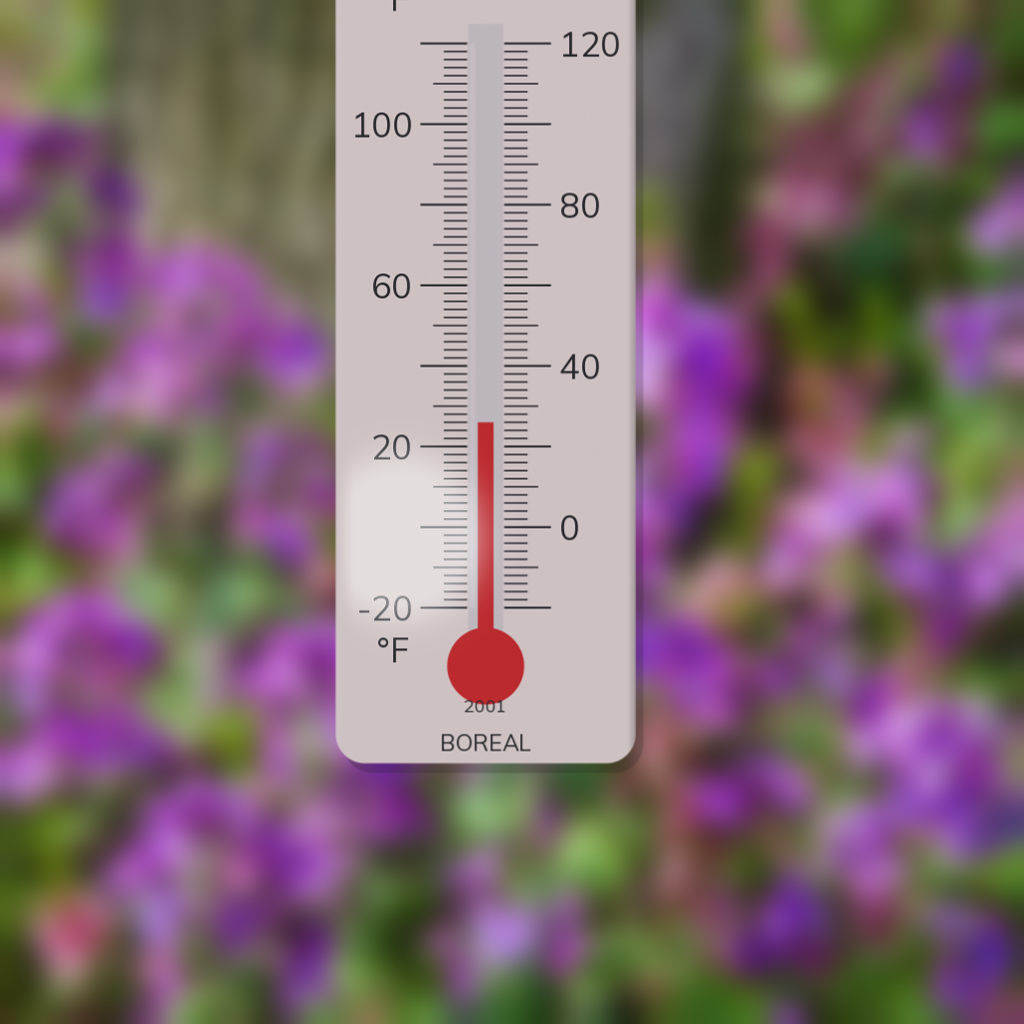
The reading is 26 °F
